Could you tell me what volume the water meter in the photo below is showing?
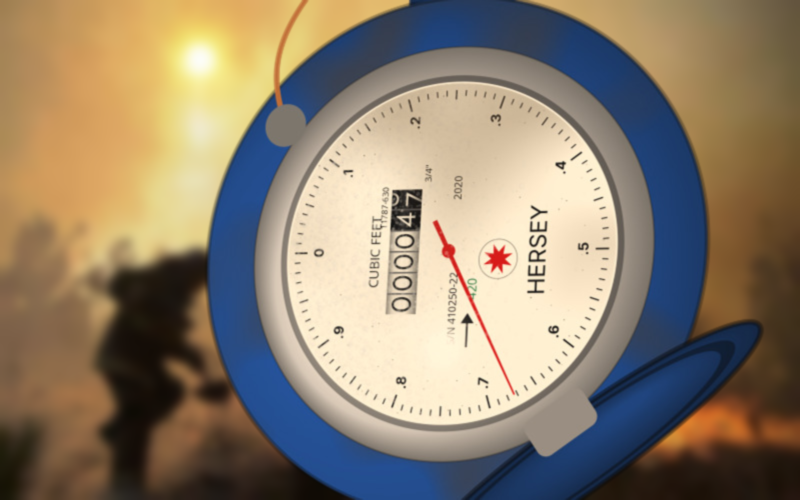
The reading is 46.67 ft³
